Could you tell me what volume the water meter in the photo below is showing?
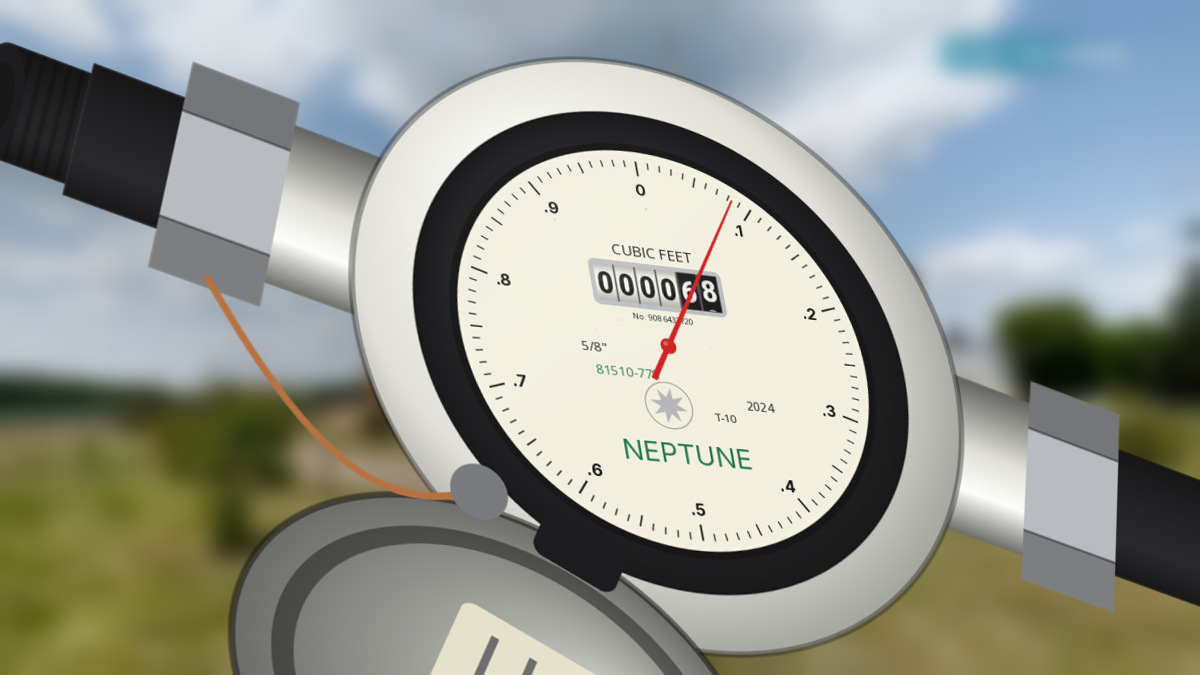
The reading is 68.08 ft³
